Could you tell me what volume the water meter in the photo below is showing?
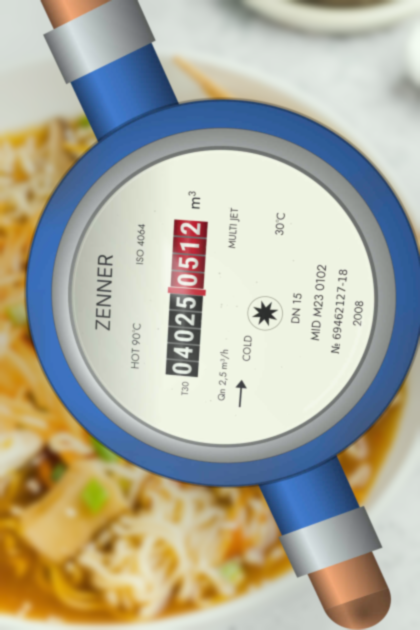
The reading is 4025.0512 m³
